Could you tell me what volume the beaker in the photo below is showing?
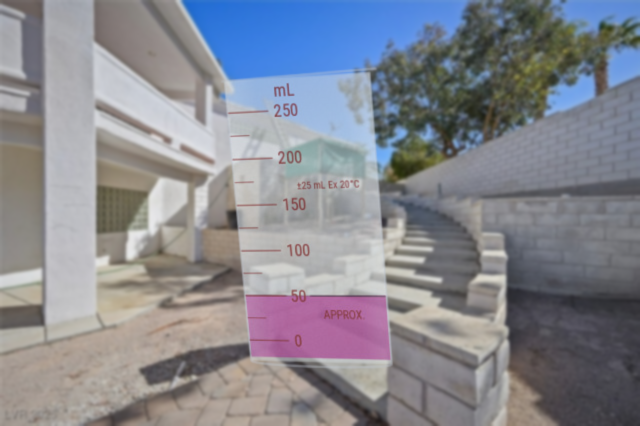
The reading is 50 mL
